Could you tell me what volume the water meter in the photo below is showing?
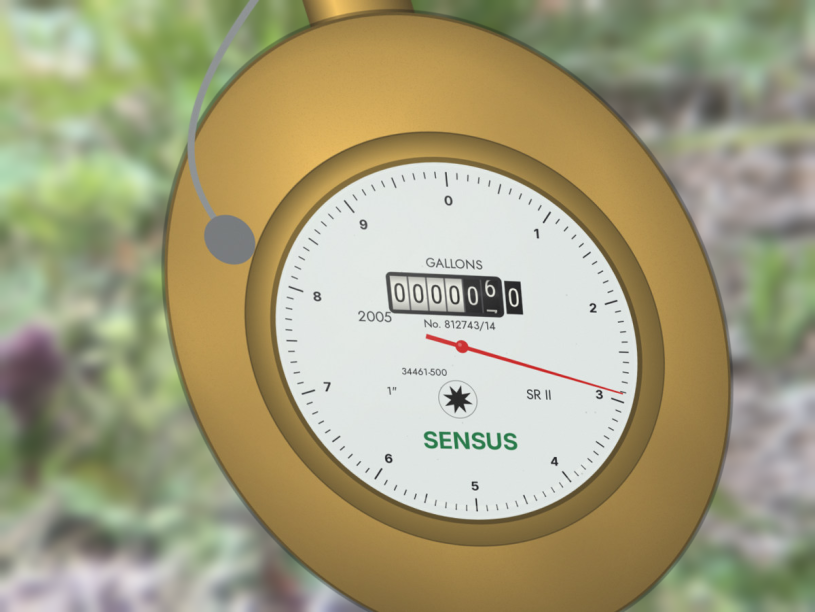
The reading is 62.9 gal
